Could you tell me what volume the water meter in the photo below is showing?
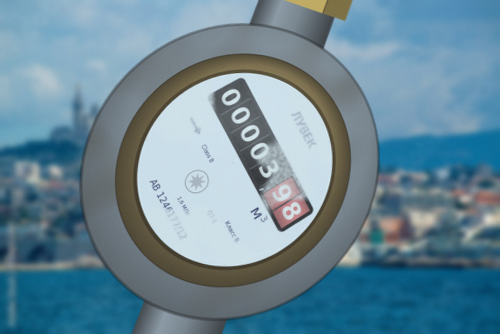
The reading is 3.98 m³
